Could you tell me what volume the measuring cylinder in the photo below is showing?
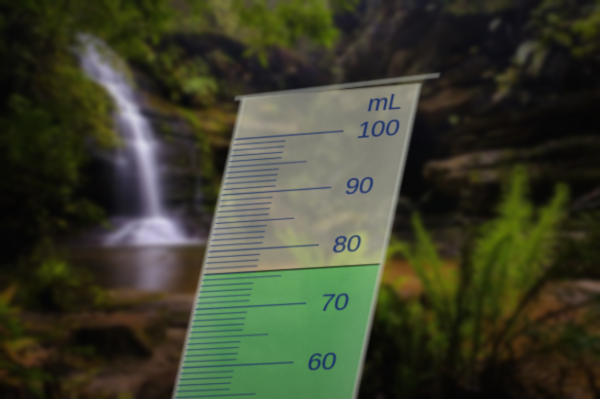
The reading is 76 mL
